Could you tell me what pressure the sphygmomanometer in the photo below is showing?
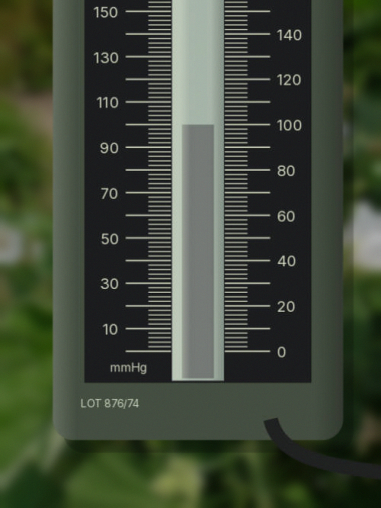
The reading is 100 mmHg
